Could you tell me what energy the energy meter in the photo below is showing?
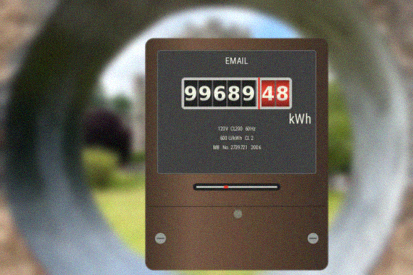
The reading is 99689.48 kWh
